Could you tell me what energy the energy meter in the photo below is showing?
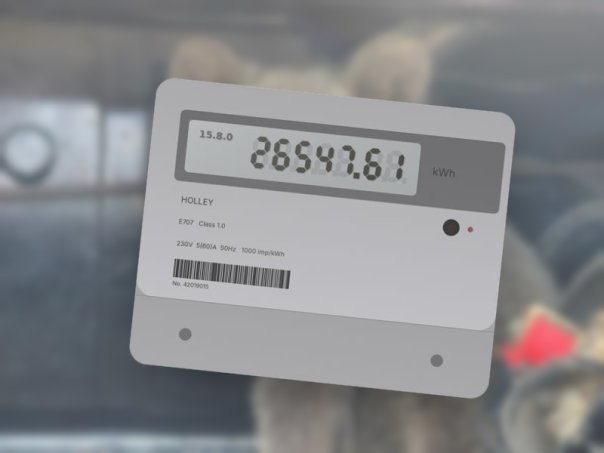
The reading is 26547.61 kWh
